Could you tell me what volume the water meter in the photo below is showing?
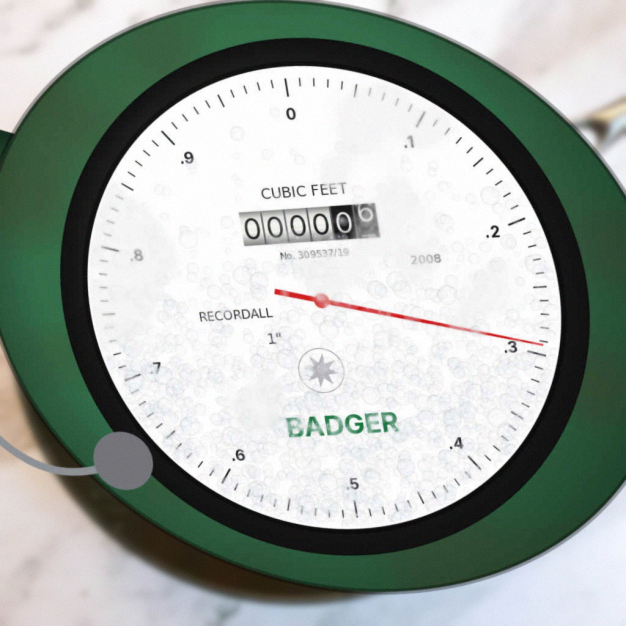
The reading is 6.29 ft³
